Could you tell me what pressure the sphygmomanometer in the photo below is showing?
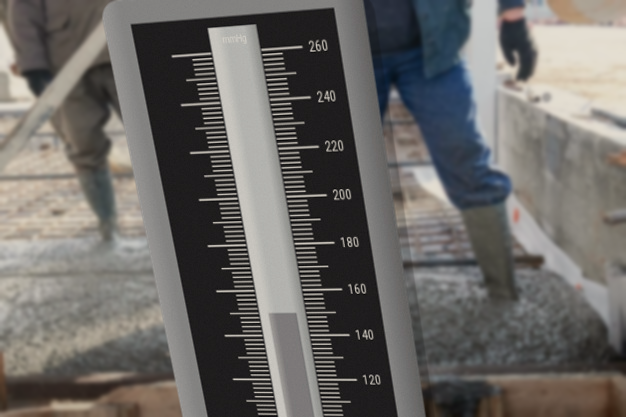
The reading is 150 mmHg
